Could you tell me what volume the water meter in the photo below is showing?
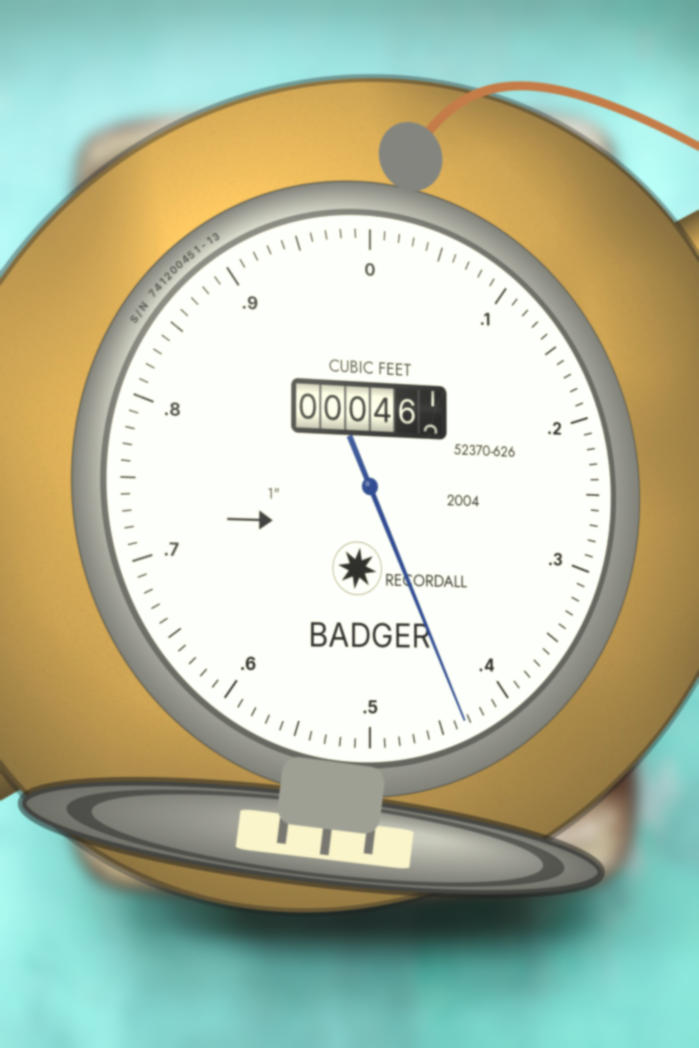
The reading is 461.43 ft³
